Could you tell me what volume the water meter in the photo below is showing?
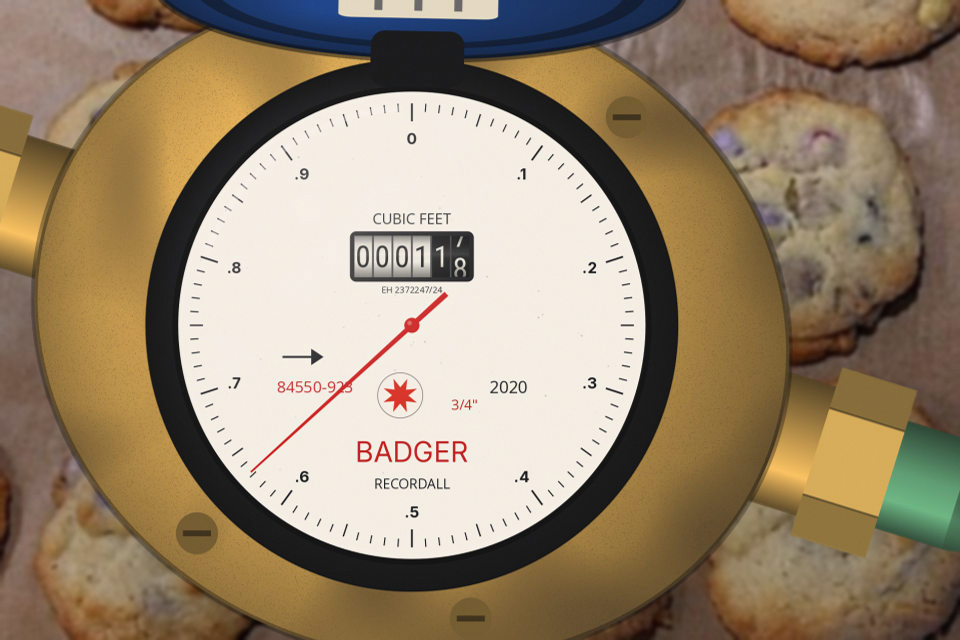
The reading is 117.63 ft³
